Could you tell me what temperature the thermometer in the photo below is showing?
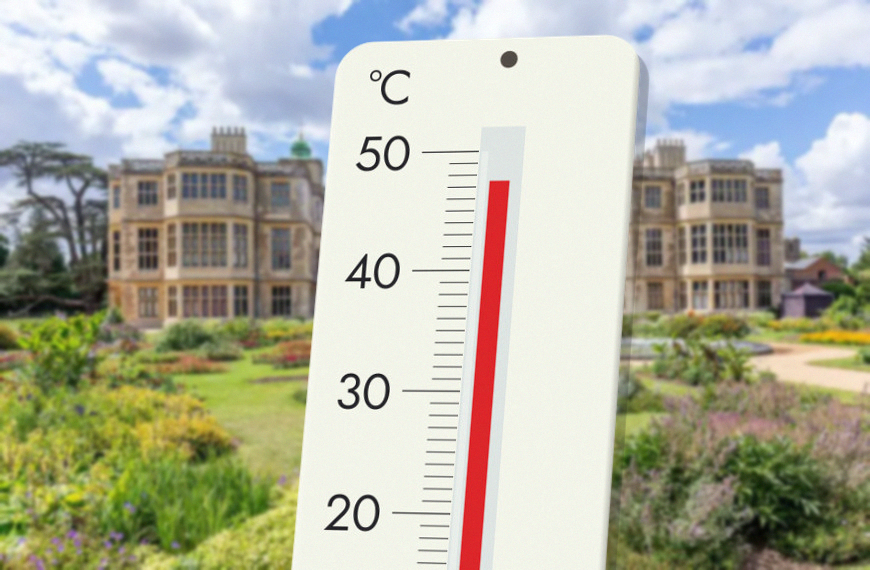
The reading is 47.5 °C
